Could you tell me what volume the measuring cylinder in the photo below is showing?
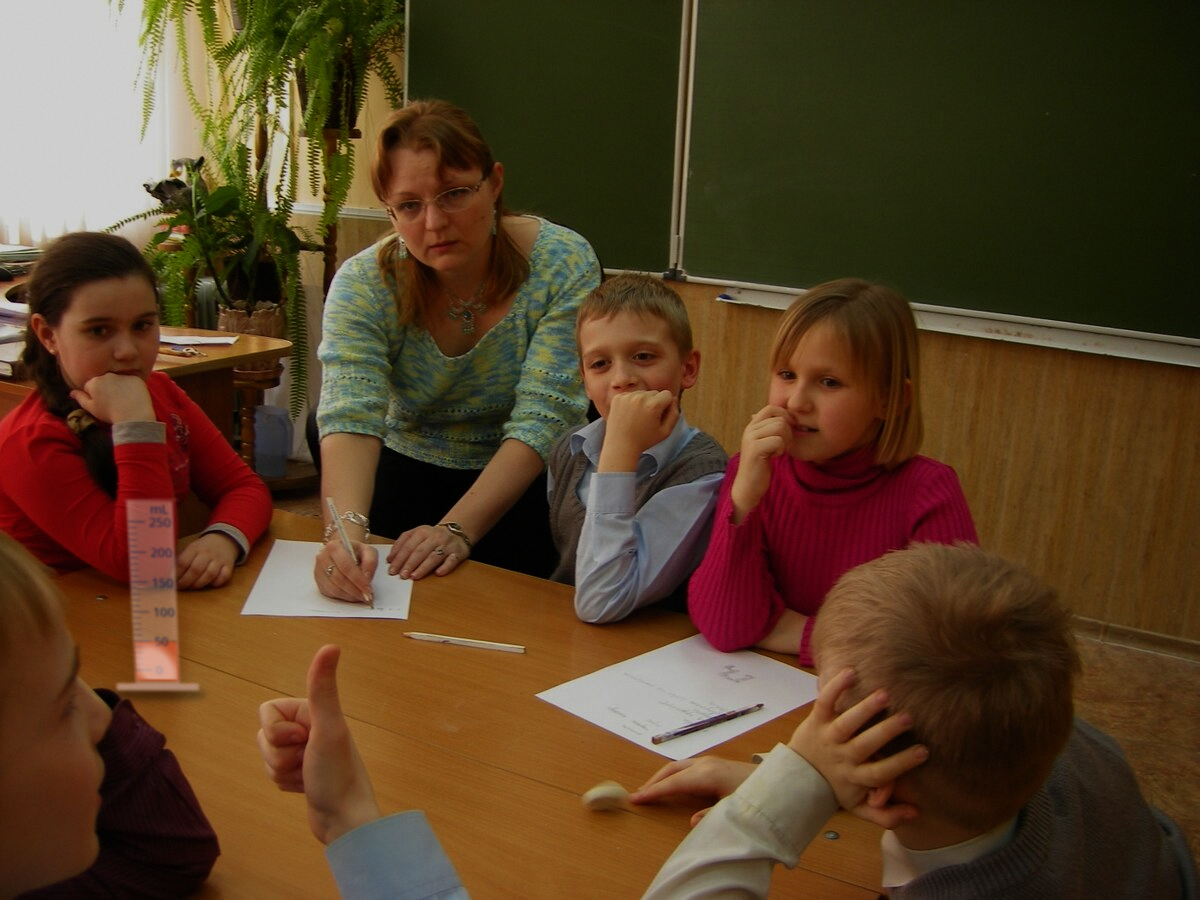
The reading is 50 mL
